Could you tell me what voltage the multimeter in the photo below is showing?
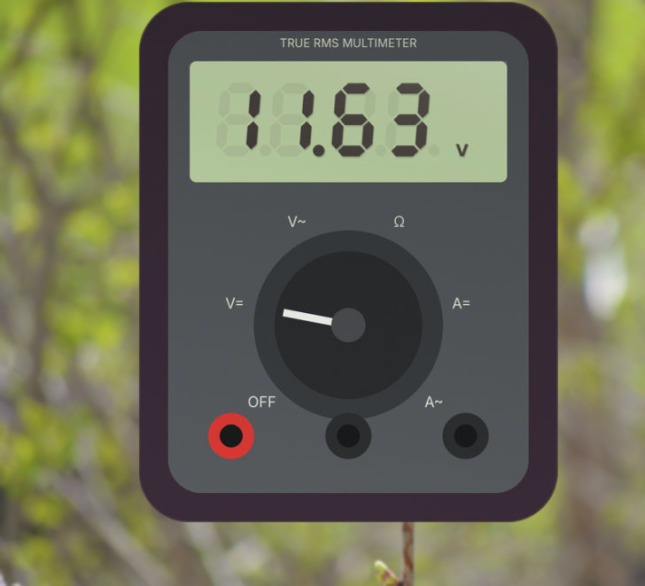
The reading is 11.63 V
